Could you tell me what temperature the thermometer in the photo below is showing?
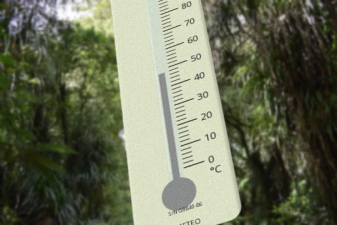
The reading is 48 °C
